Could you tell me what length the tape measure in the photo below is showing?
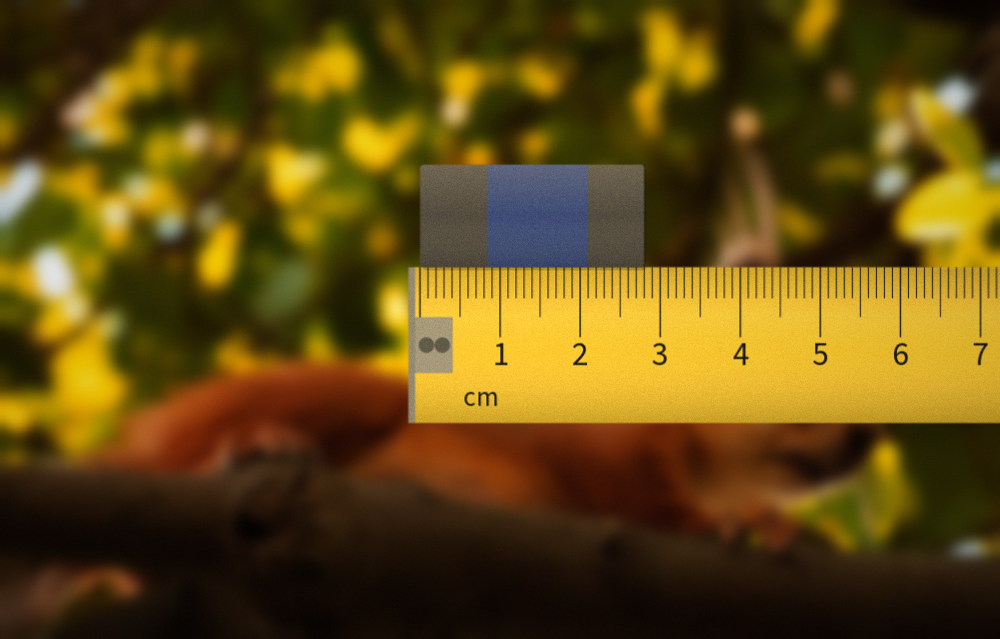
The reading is 2.8 cm
